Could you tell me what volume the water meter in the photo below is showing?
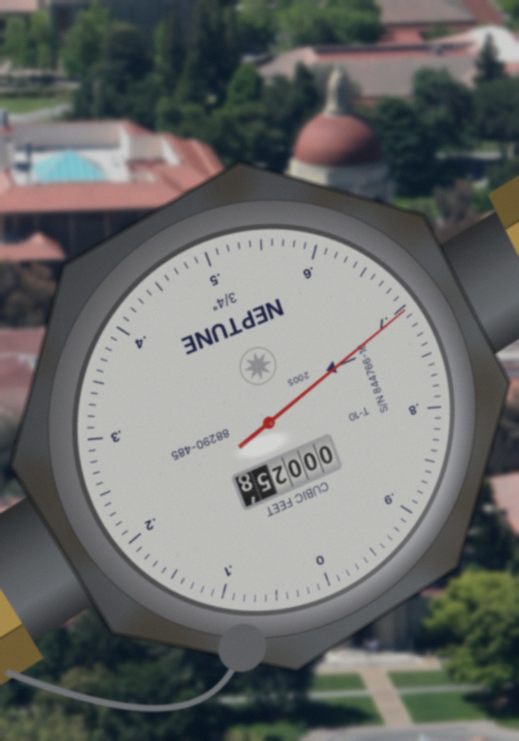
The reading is 257.70 ft³
